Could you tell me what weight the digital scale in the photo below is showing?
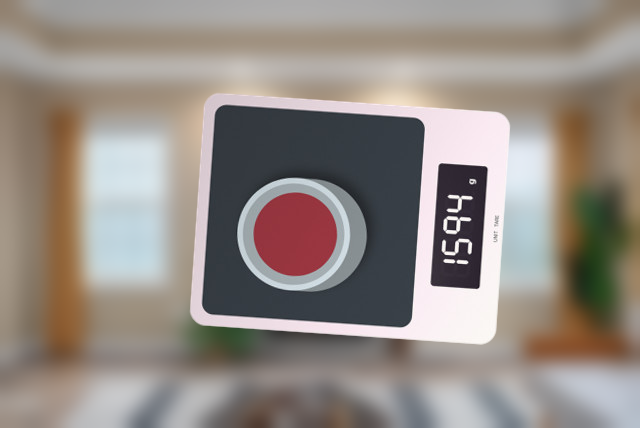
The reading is 1594 g
